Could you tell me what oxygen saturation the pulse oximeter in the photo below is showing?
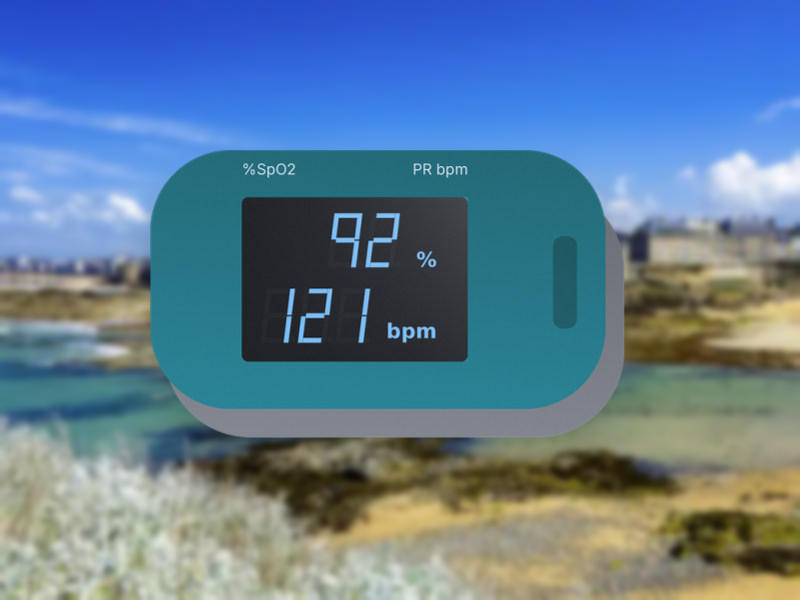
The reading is 92 %
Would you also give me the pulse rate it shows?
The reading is 121 bpm
